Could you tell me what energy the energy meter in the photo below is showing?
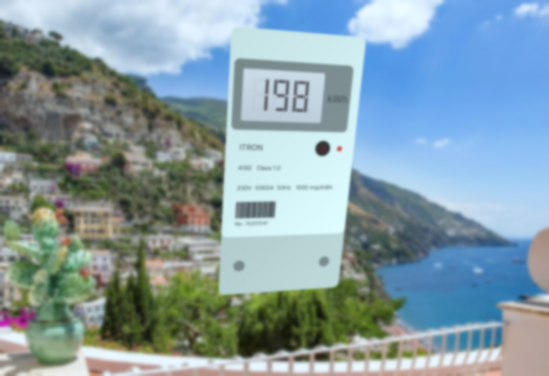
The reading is 198 kWh
